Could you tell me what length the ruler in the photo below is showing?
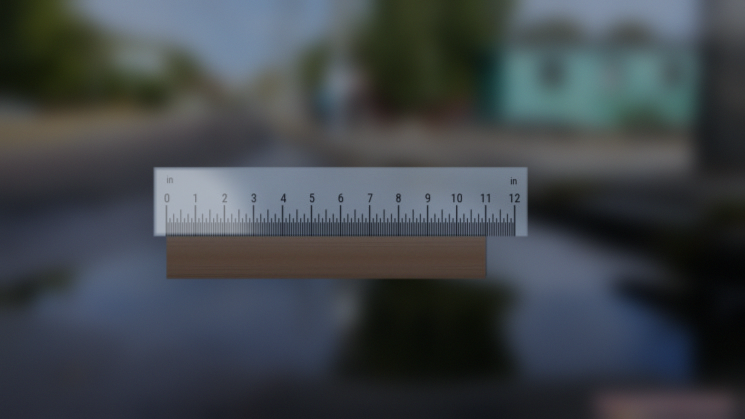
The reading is 11 in
